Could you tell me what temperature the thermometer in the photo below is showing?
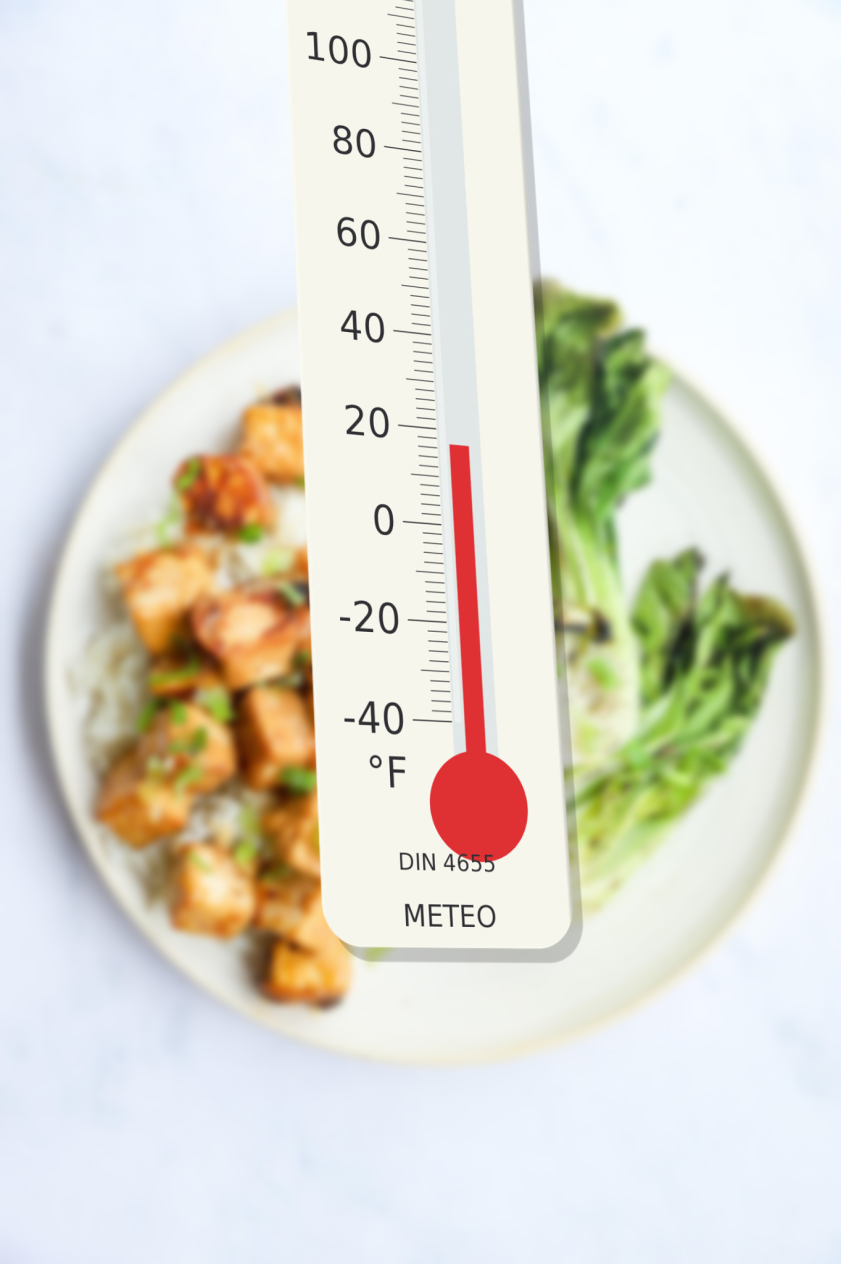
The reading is 17 °F
